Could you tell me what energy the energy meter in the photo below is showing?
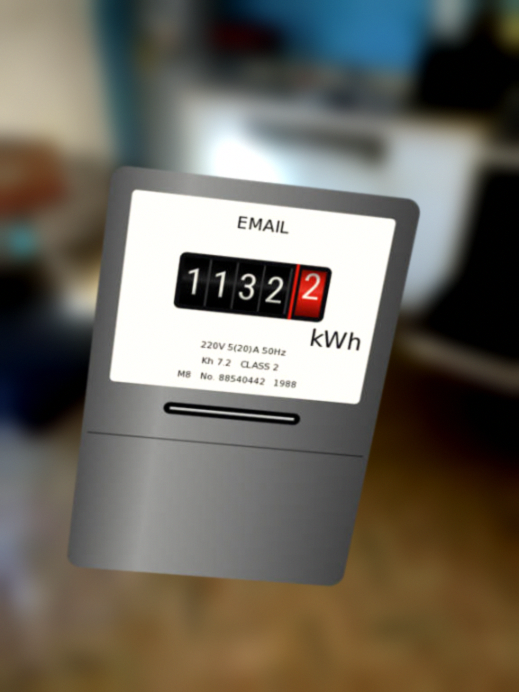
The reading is 1132.2 kWh
